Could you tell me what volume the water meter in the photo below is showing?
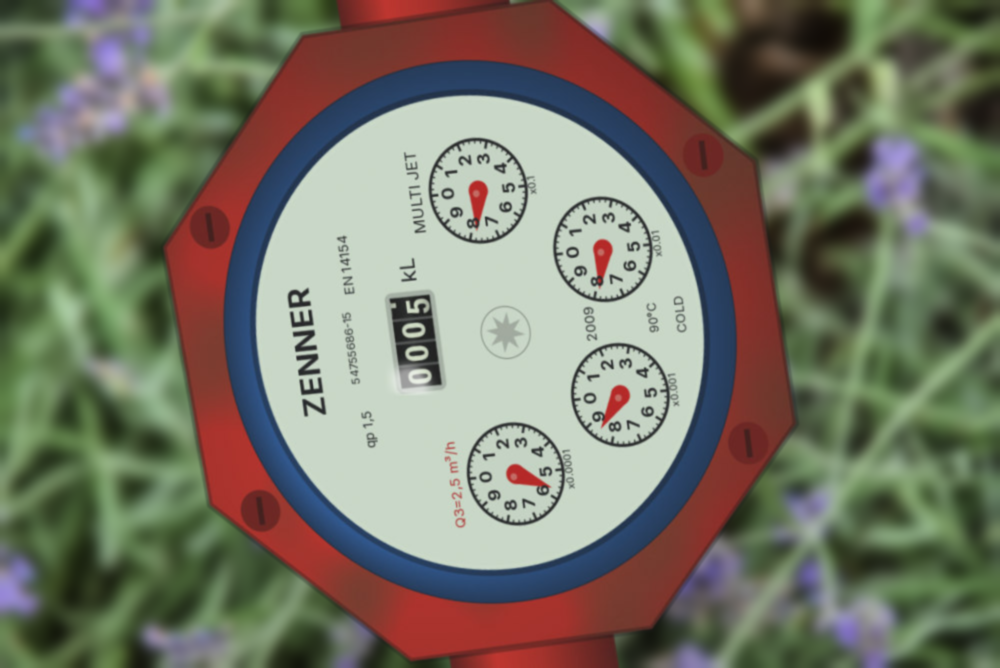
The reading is 4.7785 kL
